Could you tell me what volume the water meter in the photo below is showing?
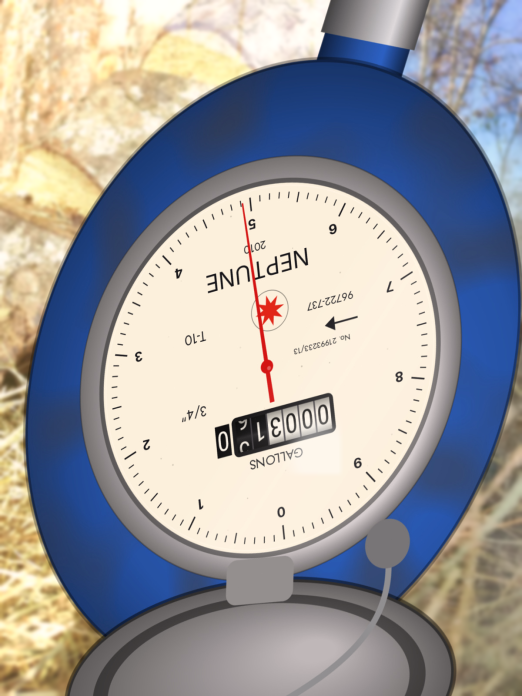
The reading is 3154.9 gal
